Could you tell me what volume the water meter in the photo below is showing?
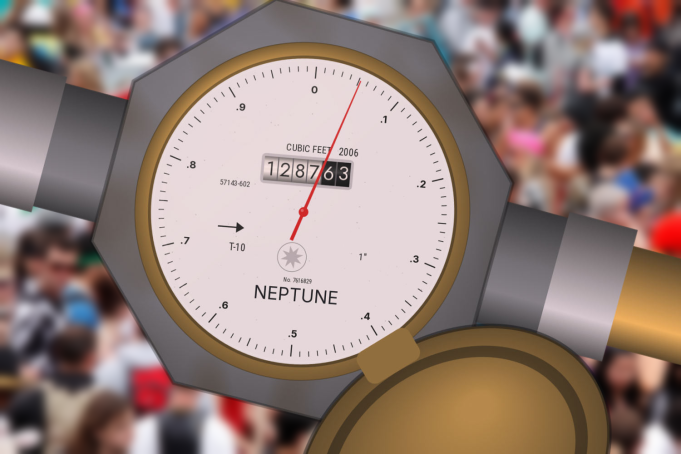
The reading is 128763.05 ft³
